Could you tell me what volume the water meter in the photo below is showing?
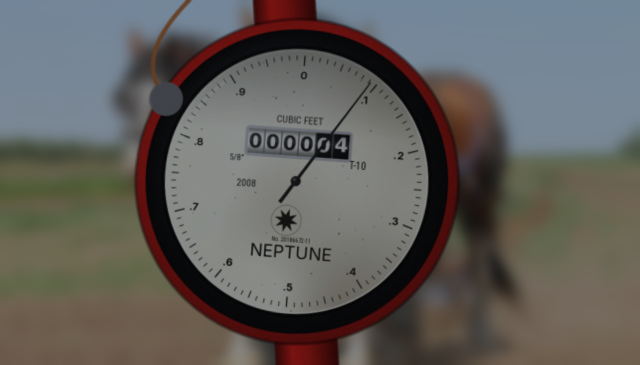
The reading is 4.09 ft³
